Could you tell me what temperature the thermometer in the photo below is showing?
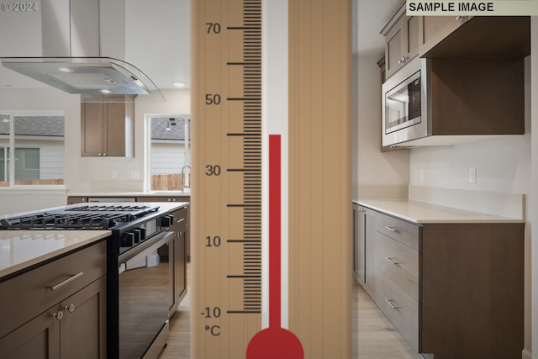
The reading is 40 °C
